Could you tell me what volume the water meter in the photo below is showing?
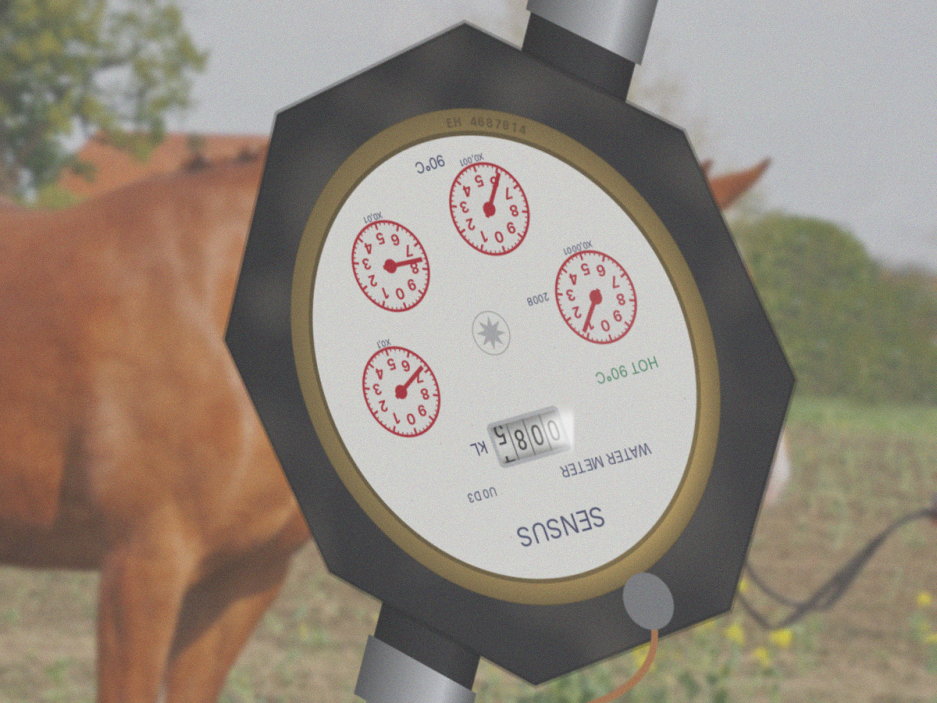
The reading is 84.6761 kL
